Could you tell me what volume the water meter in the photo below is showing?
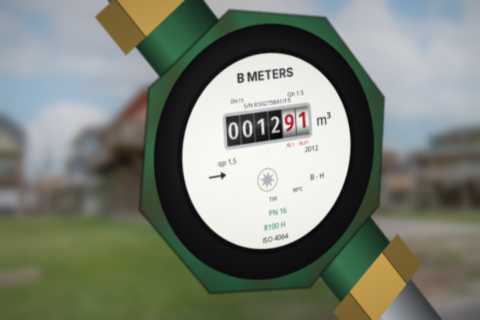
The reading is 12.91 m³
